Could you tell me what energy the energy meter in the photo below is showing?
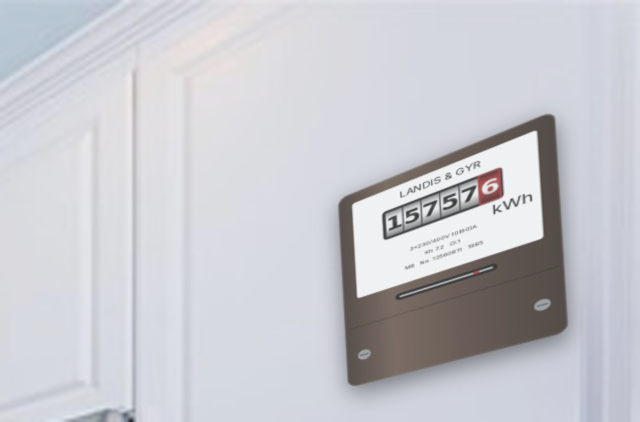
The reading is 15757.6 kWh
